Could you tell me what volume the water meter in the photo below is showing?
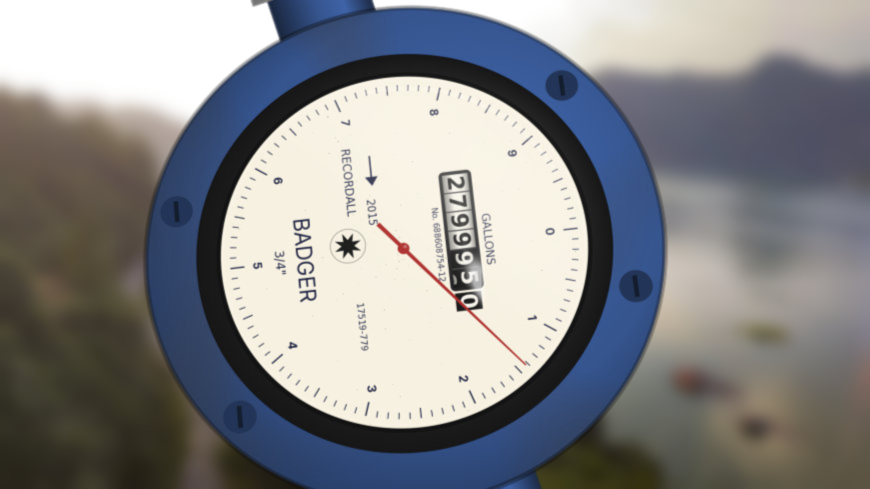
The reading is 2799951.4 gal
